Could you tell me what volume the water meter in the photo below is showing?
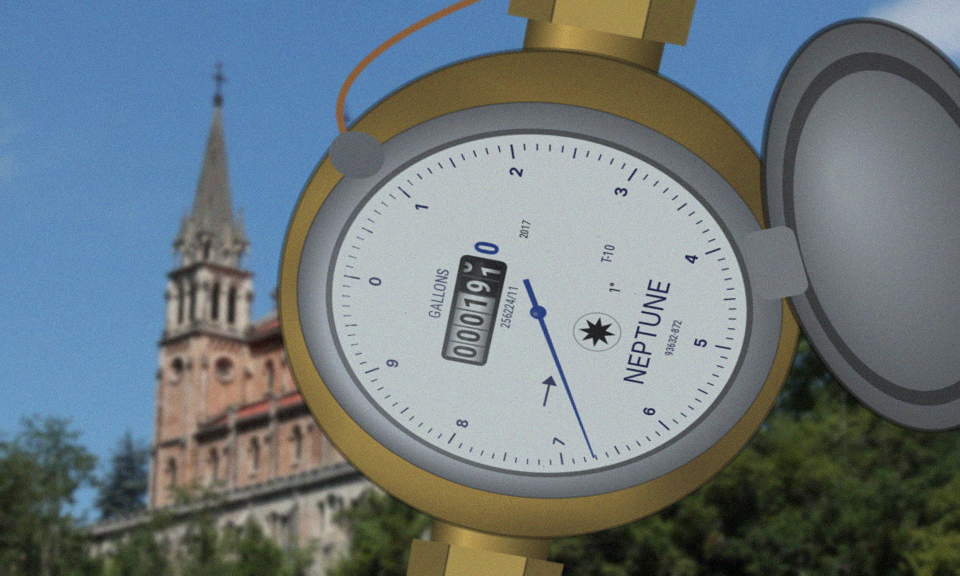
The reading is 1906.7 gal
